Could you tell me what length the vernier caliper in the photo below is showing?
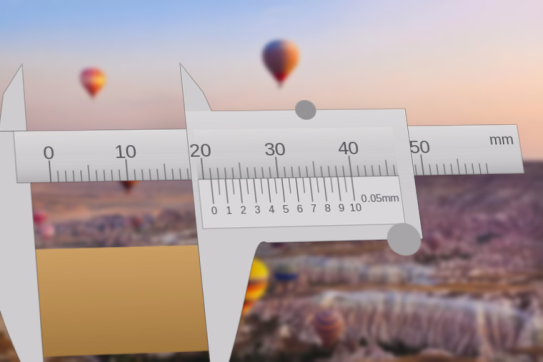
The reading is 21.0 mm
